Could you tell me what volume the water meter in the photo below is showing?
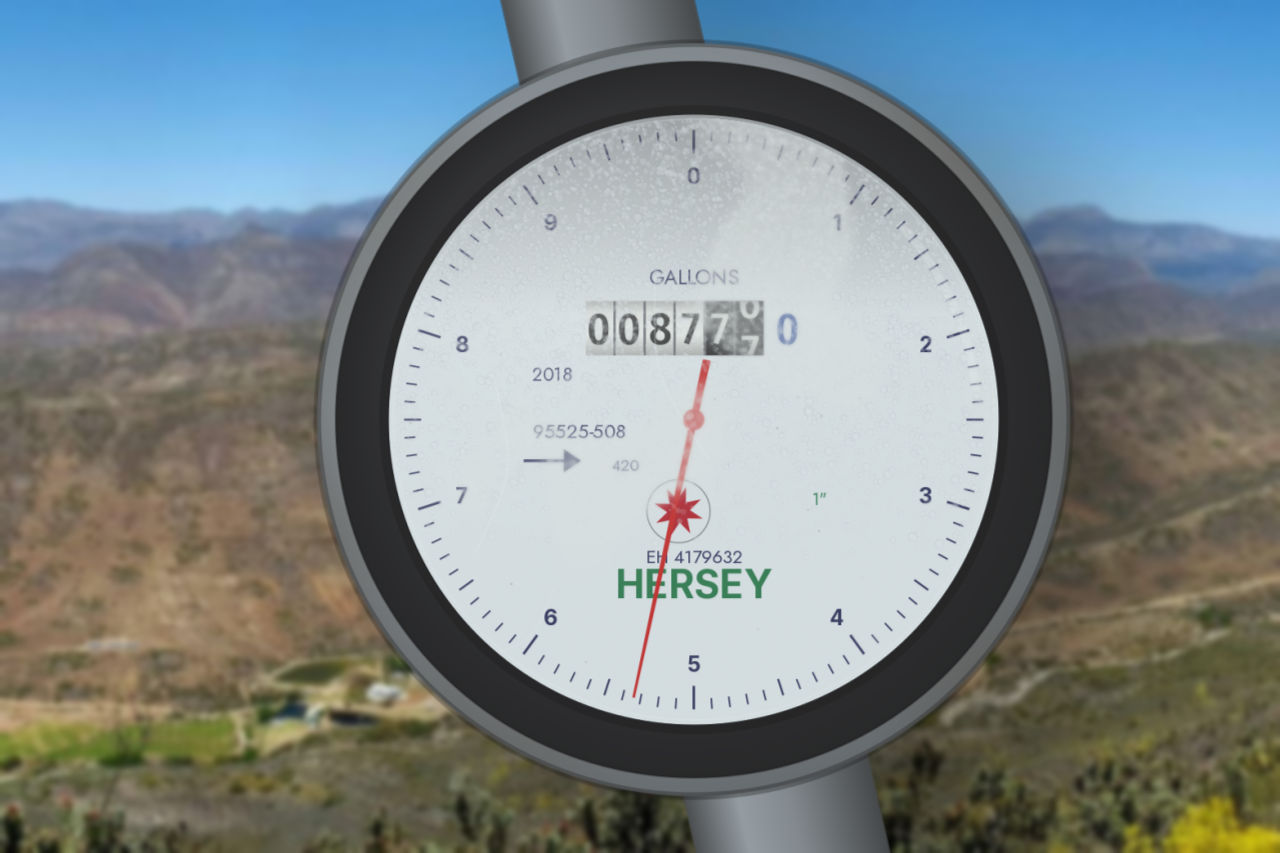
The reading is 87765.3 gal
